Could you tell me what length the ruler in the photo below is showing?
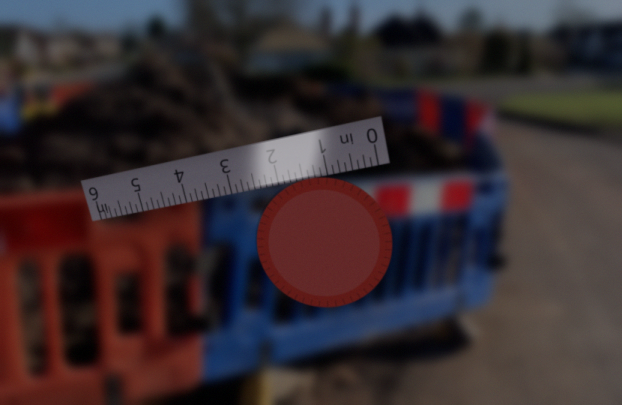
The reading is 2.75 in
